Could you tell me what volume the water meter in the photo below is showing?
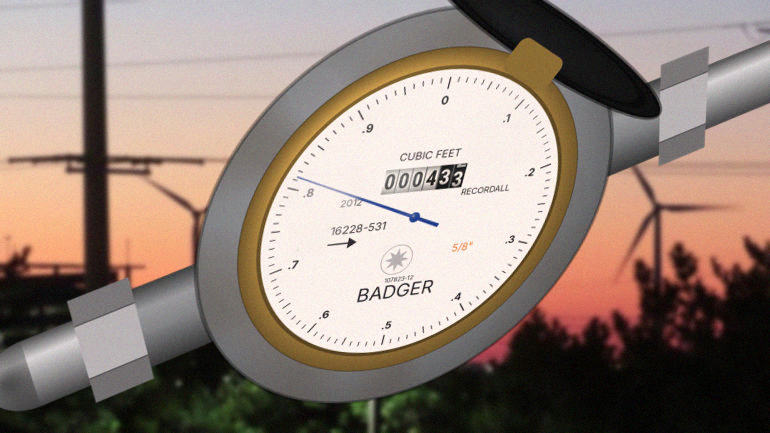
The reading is 432.81 ft³
